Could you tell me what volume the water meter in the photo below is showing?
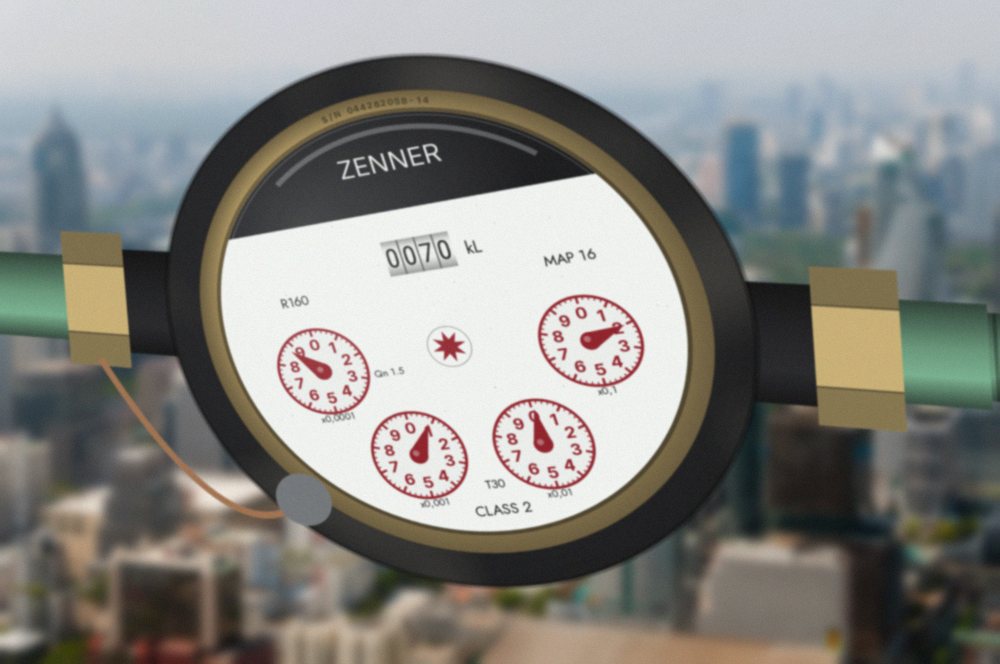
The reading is 70.2008 kL
